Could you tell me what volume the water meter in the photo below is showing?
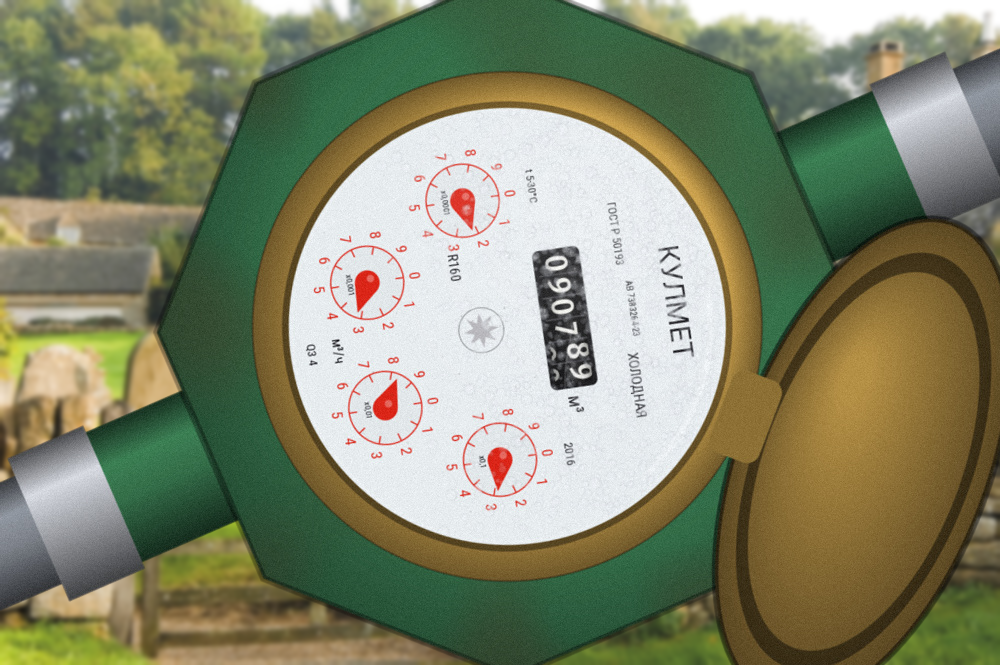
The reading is 90789.2832 m³
